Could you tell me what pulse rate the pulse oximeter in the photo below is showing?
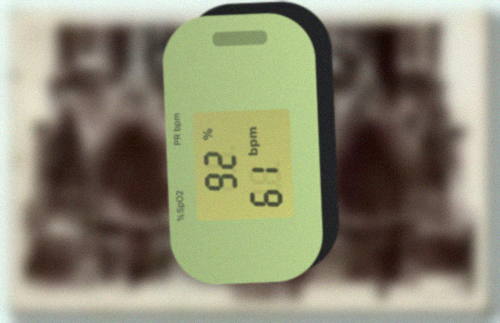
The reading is 61 bpm
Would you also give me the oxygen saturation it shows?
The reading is 92 %
